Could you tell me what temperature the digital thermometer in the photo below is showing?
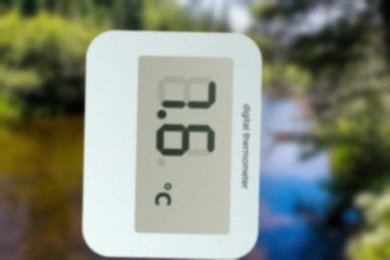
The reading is 7.6 °C
